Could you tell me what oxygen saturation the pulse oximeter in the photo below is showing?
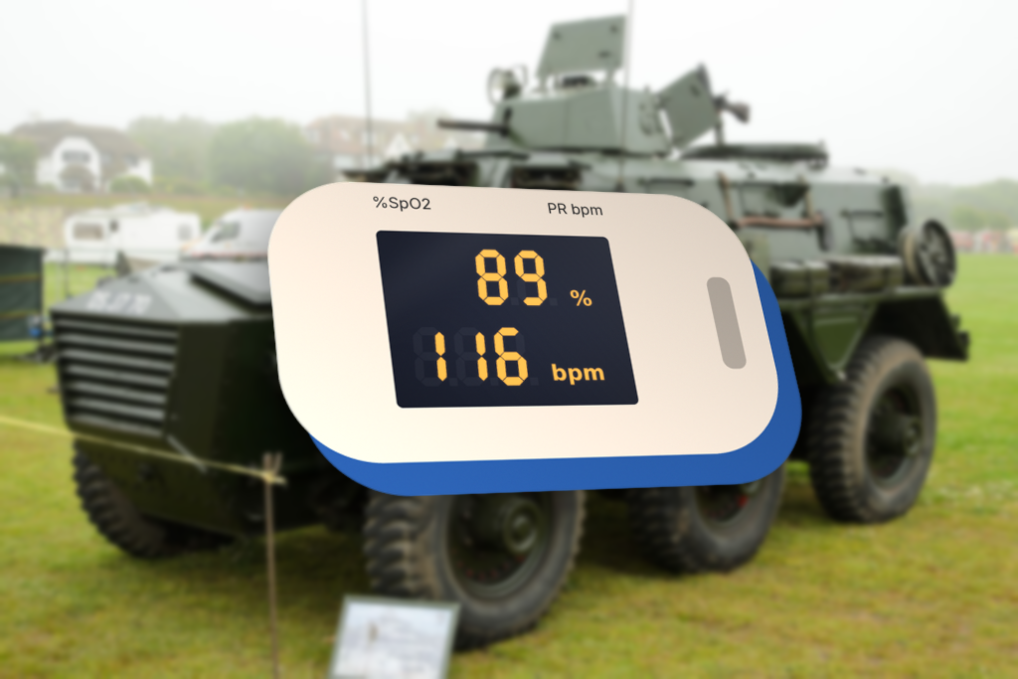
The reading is 89 %
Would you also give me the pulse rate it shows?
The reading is 116 bpm
